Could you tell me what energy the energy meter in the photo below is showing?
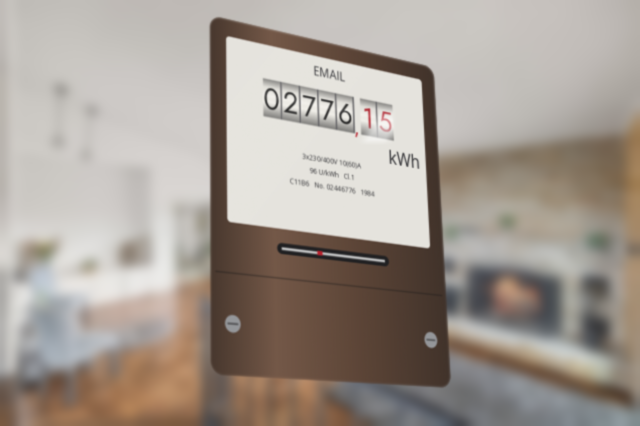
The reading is 2776.15 kWh
